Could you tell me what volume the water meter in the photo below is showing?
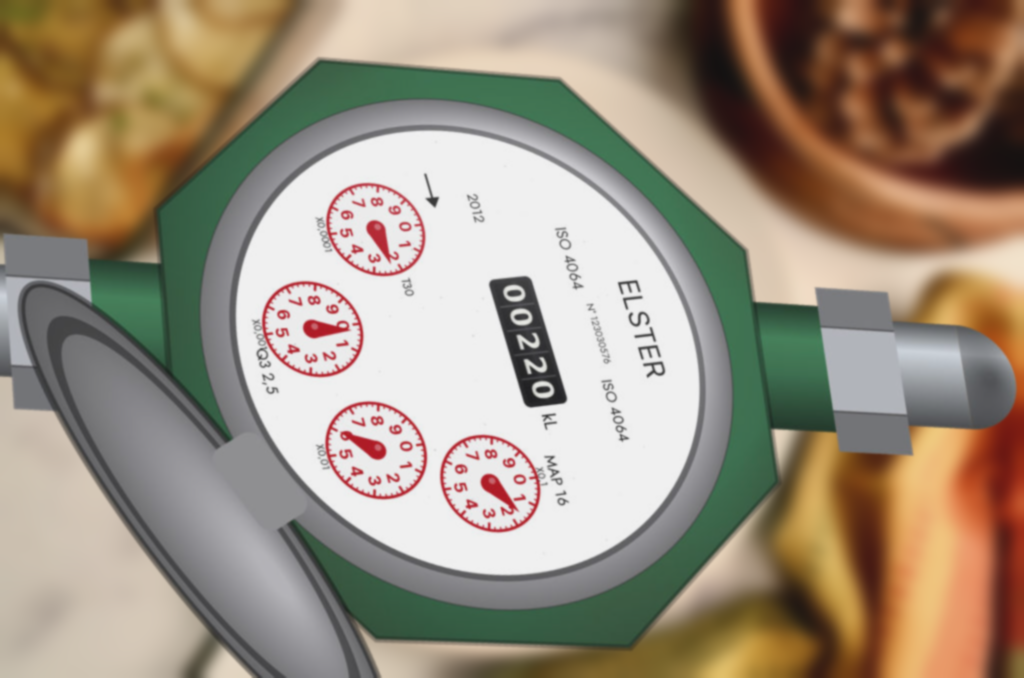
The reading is 220.1602 kL
